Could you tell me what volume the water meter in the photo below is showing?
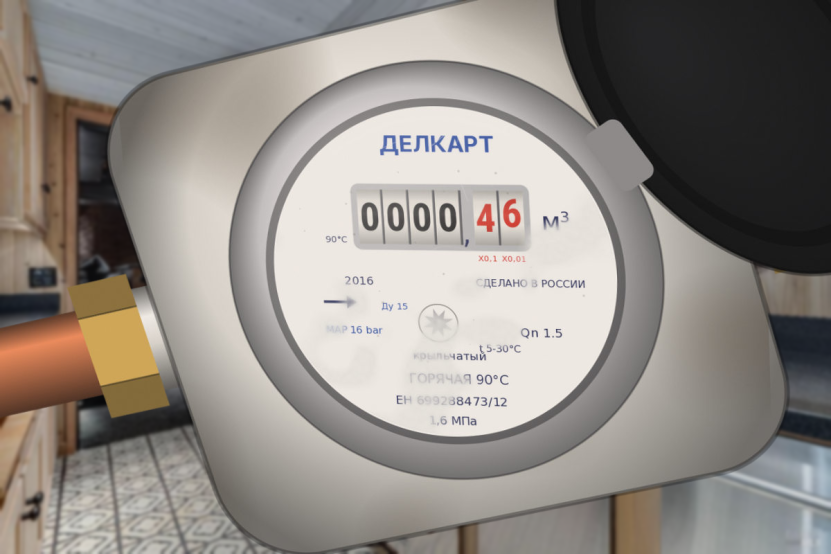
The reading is 0.46 m³
